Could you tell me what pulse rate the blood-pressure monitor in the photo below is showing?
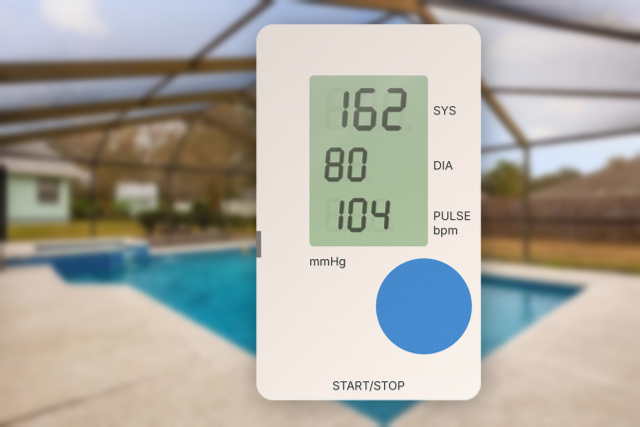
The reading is 104 bpm
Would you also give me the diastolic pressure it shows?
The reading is 80 mmHg
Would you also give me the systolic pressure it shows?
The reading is 162 mmHg
